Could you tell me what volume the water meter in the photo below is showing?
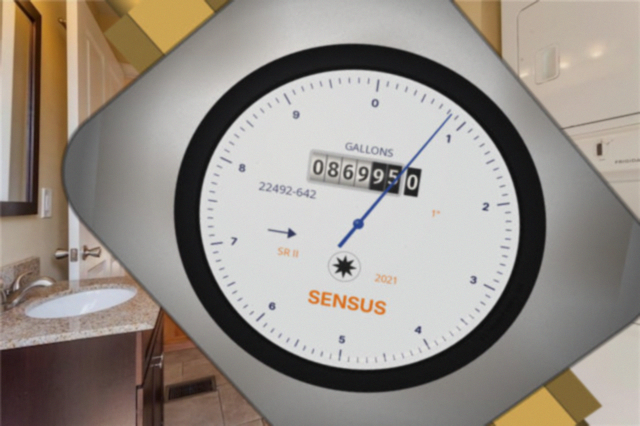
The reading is 869950.8 gal
